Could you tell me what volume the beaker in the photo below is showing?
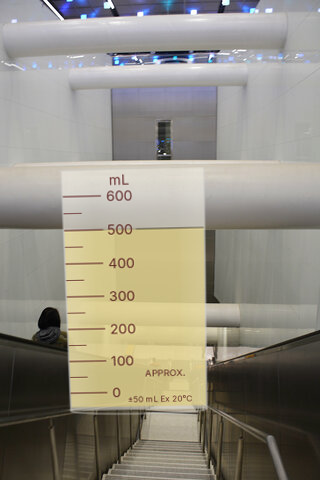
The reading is 500 mL
